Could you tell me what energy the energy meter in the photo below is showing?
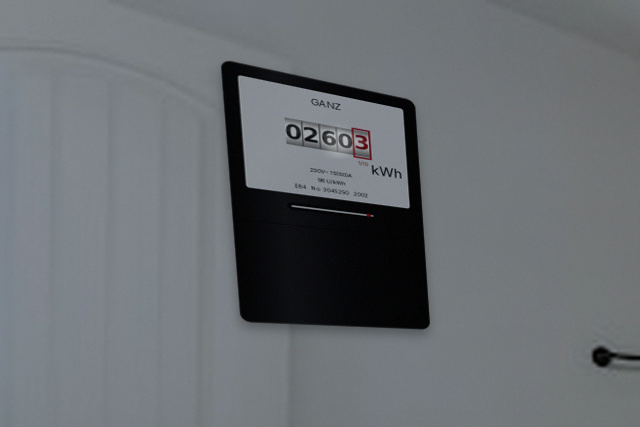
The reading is 260.3 kWh
